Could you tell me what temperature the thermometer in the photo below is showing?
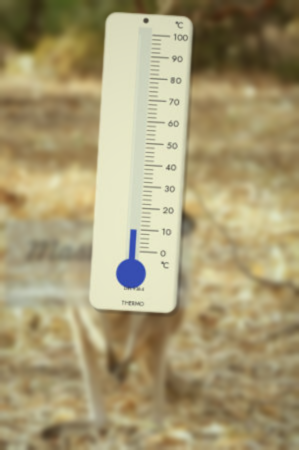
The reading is 10 °C
